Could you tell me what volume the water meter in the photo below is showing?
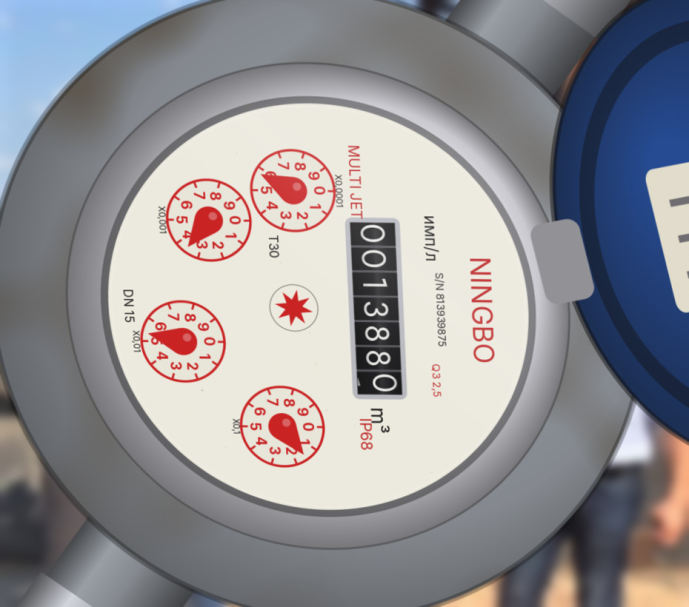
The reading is 13880.1535 m³
